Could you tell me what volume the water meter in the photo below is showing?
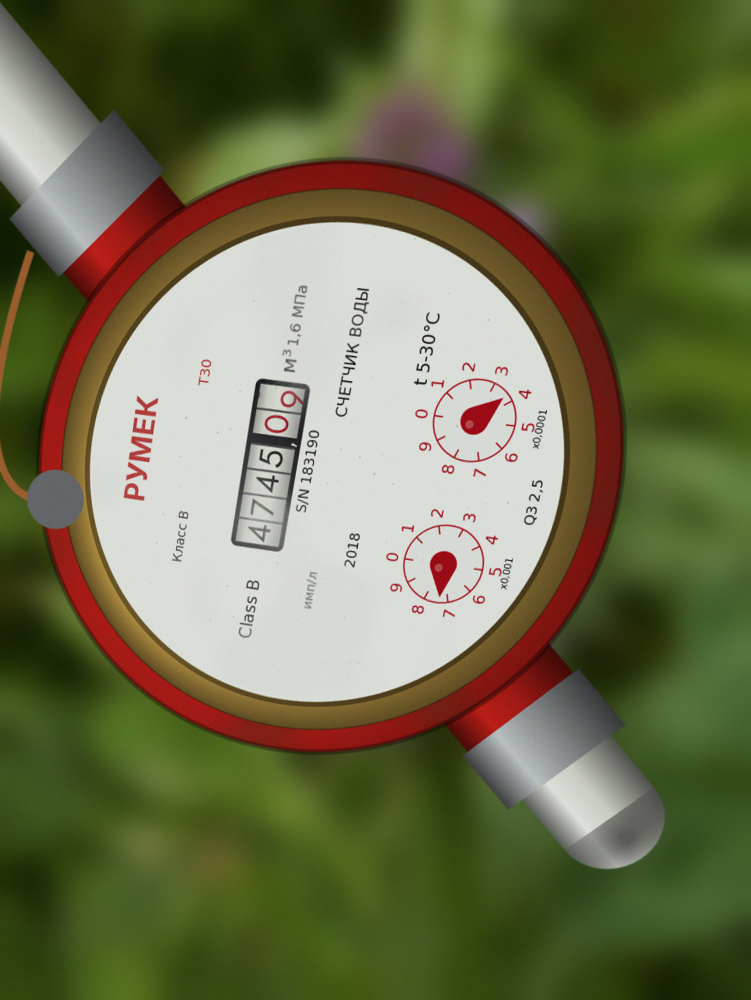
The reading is 4745.0873 m³
